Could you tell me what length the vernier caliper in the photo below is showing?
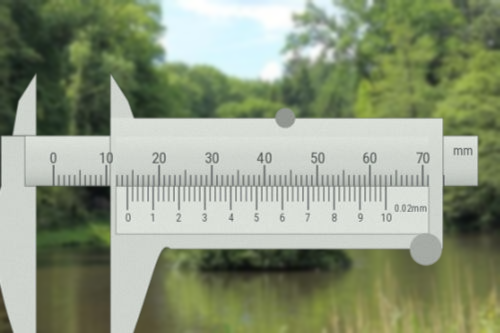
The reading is 14.0 mm
